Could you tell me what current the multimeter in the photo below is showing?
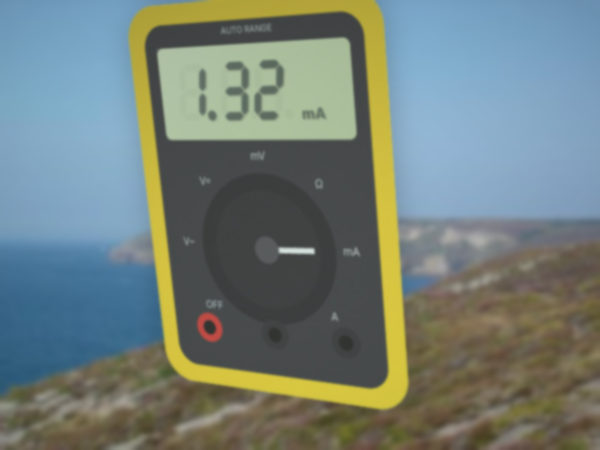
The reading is 1.32 mA
